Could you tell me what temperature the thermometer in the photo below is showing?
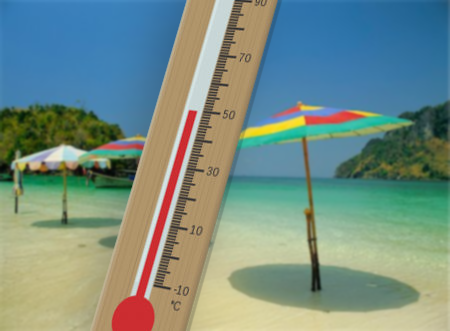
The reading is 50 °C
